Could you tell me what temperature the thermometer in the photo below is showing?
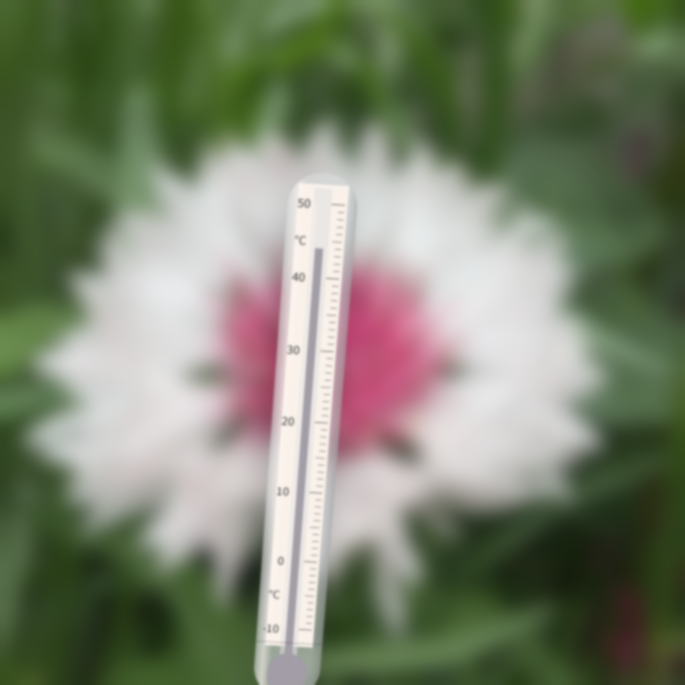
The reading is 44 °C
